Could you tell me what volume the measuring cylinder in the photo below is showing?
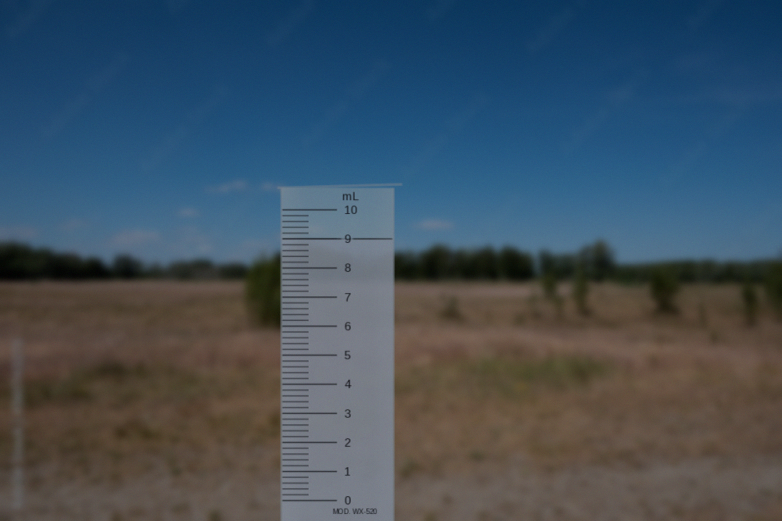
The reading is 9 mL
